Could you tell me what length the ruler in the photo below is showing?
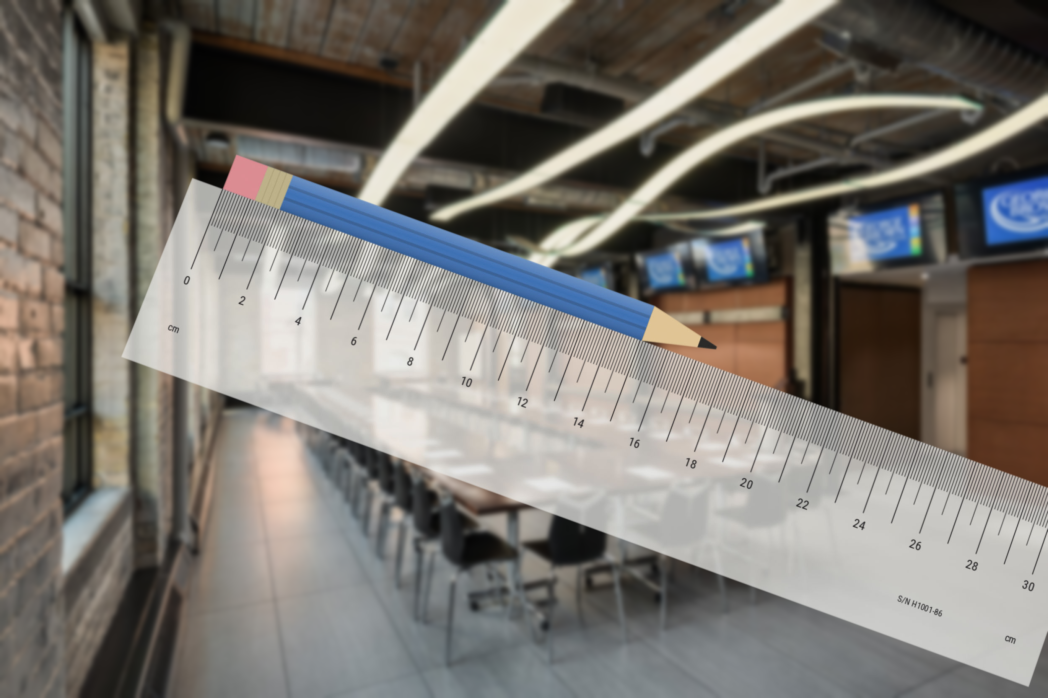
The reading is 17.5 cm
